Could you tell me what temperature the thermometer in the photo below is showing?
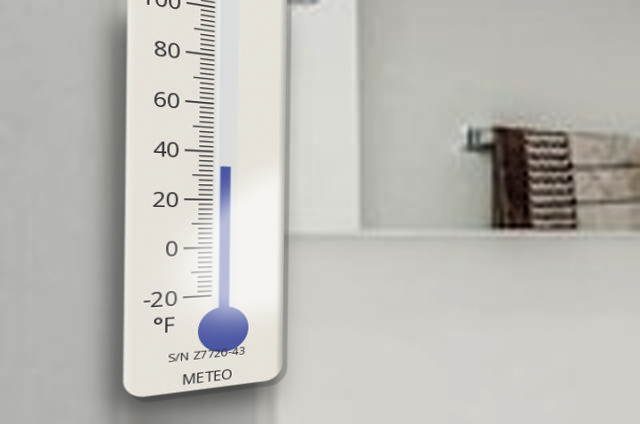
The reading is 34 °F
